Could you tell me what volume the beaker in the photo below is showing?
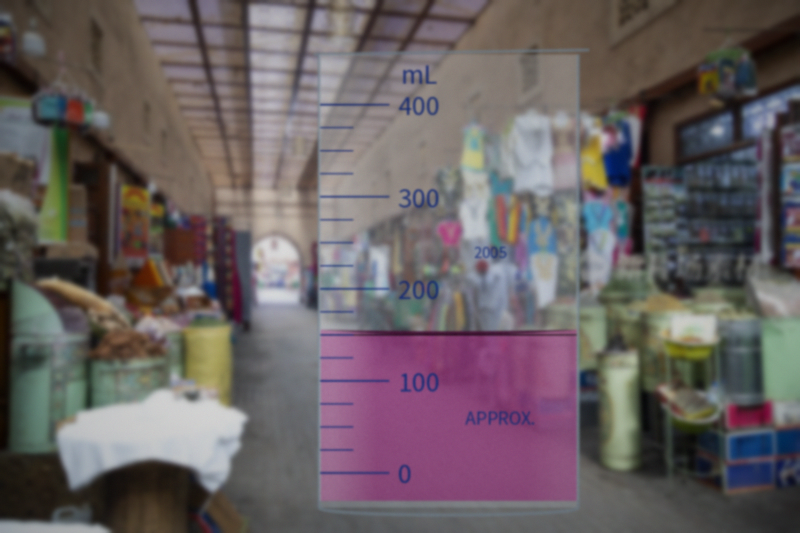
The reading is 150 mL
